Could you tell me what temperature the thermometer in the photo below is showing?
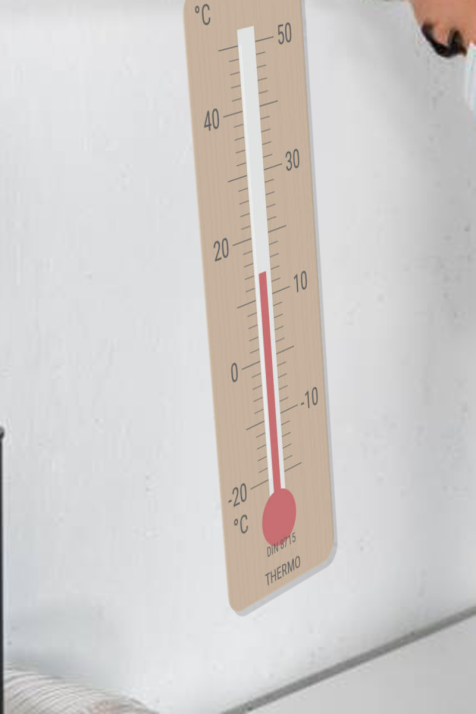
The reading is 14 °C
